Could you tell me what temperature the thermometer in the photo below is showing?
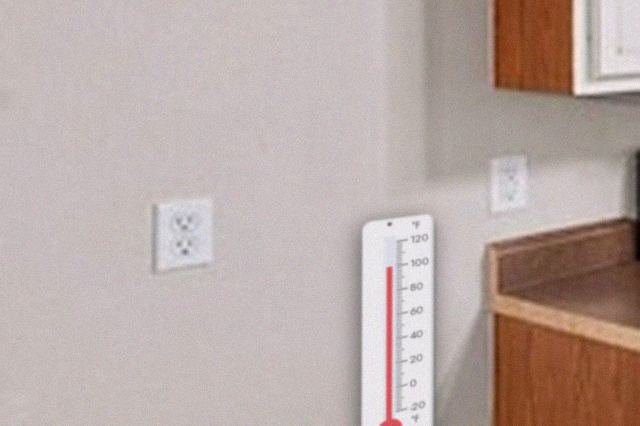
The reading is 100 °F
